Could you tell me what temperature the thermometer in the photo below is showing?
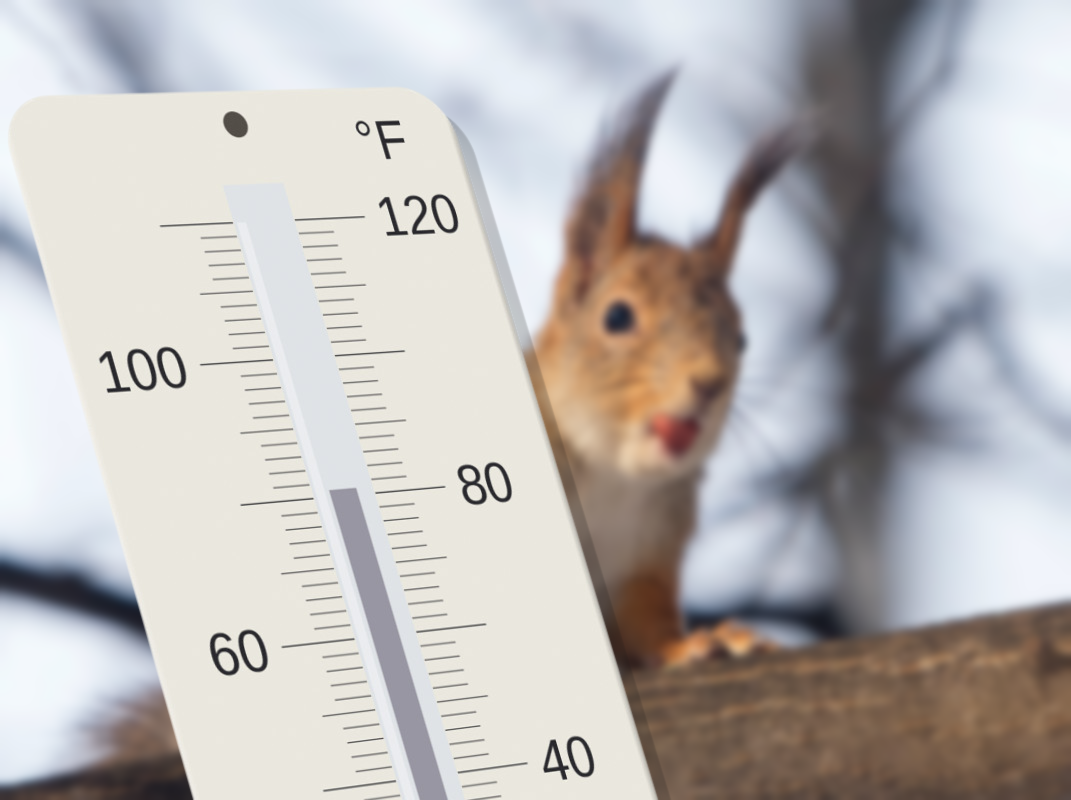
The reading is 81 °F
